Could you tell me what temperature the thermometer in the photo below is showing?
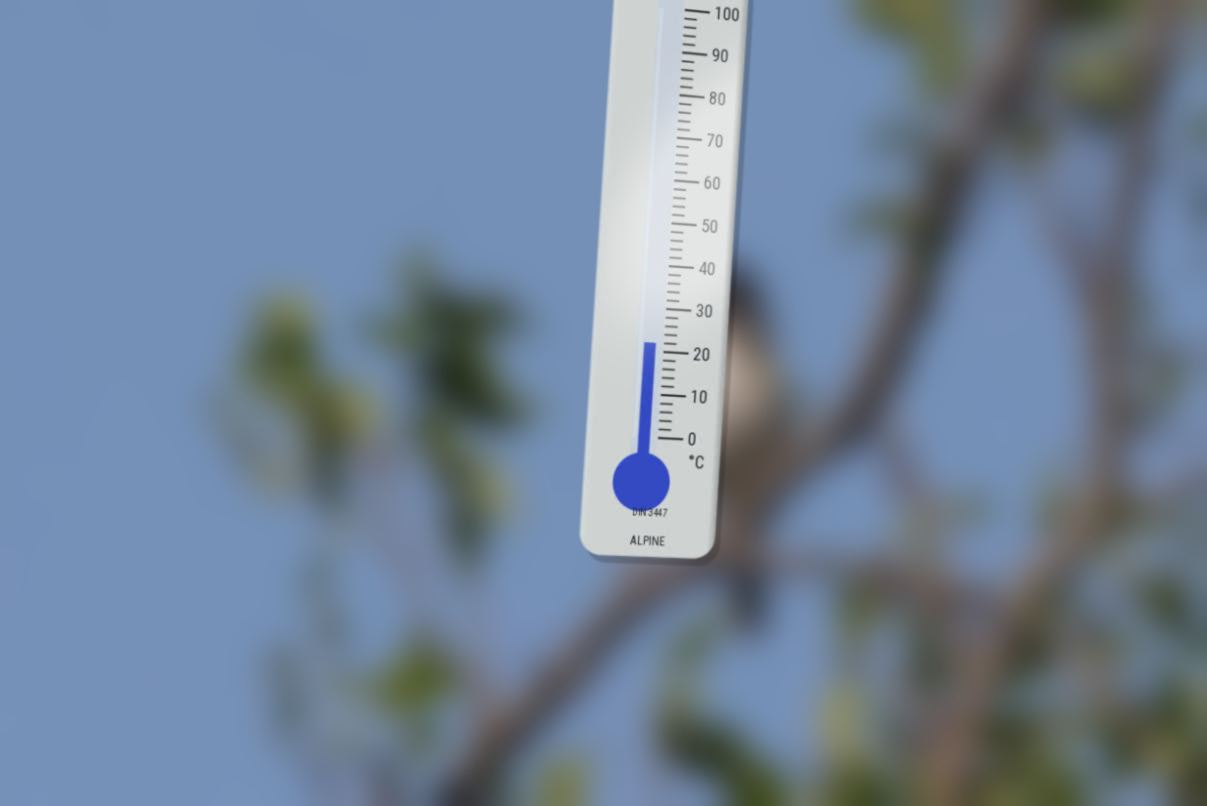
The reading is 22 °C
